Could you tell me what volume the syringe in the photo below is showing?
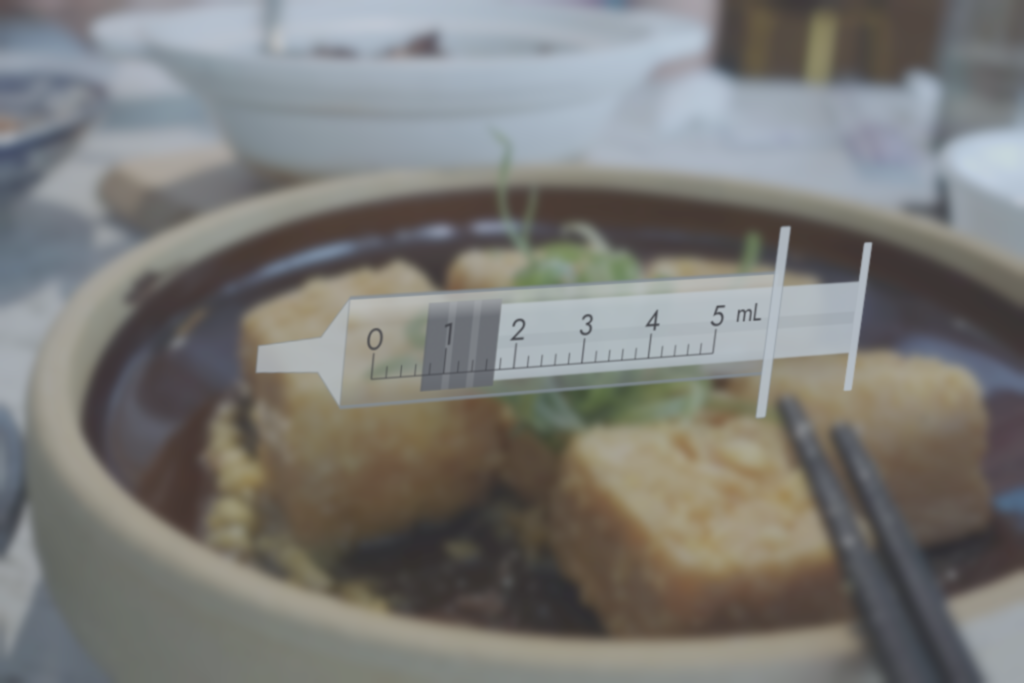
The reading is 0.7 mL
